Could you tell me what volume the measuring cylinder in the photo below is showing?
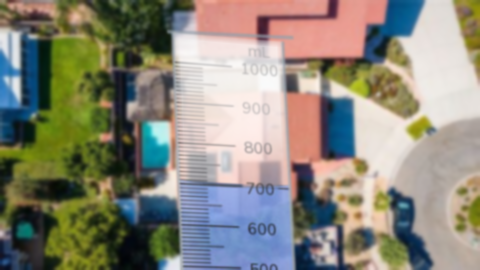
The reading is 700 mL
